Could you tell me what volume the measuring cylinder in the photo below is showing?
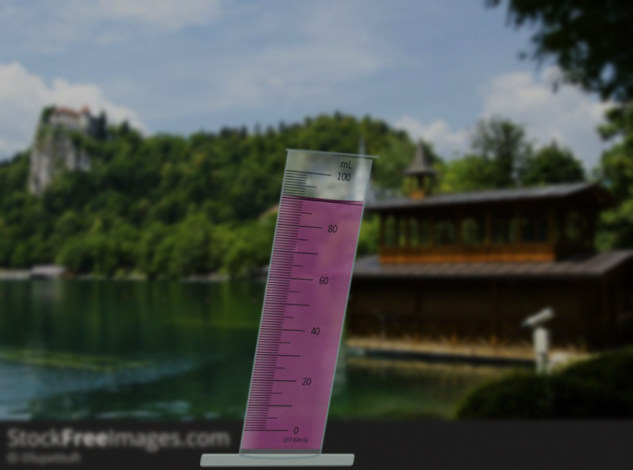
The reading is 90 mL
